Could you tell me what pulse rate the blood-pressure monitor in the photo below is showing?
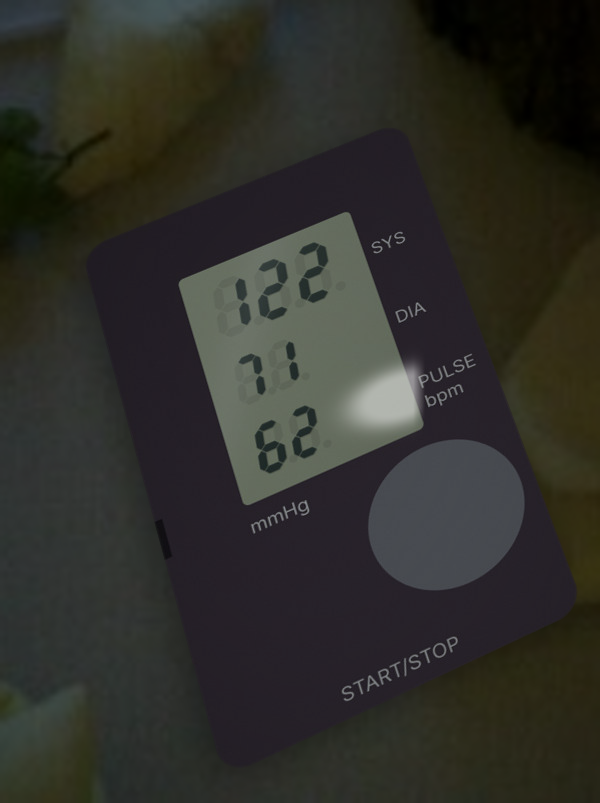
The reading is 62 bpm
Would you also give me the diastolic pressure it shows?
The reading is 71 mmHg
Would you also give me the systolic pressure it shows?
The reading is 122 mmHg
